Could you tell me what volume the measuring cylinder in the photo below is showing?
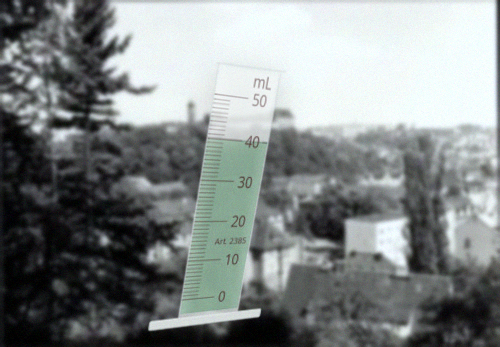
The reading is 40 mL
